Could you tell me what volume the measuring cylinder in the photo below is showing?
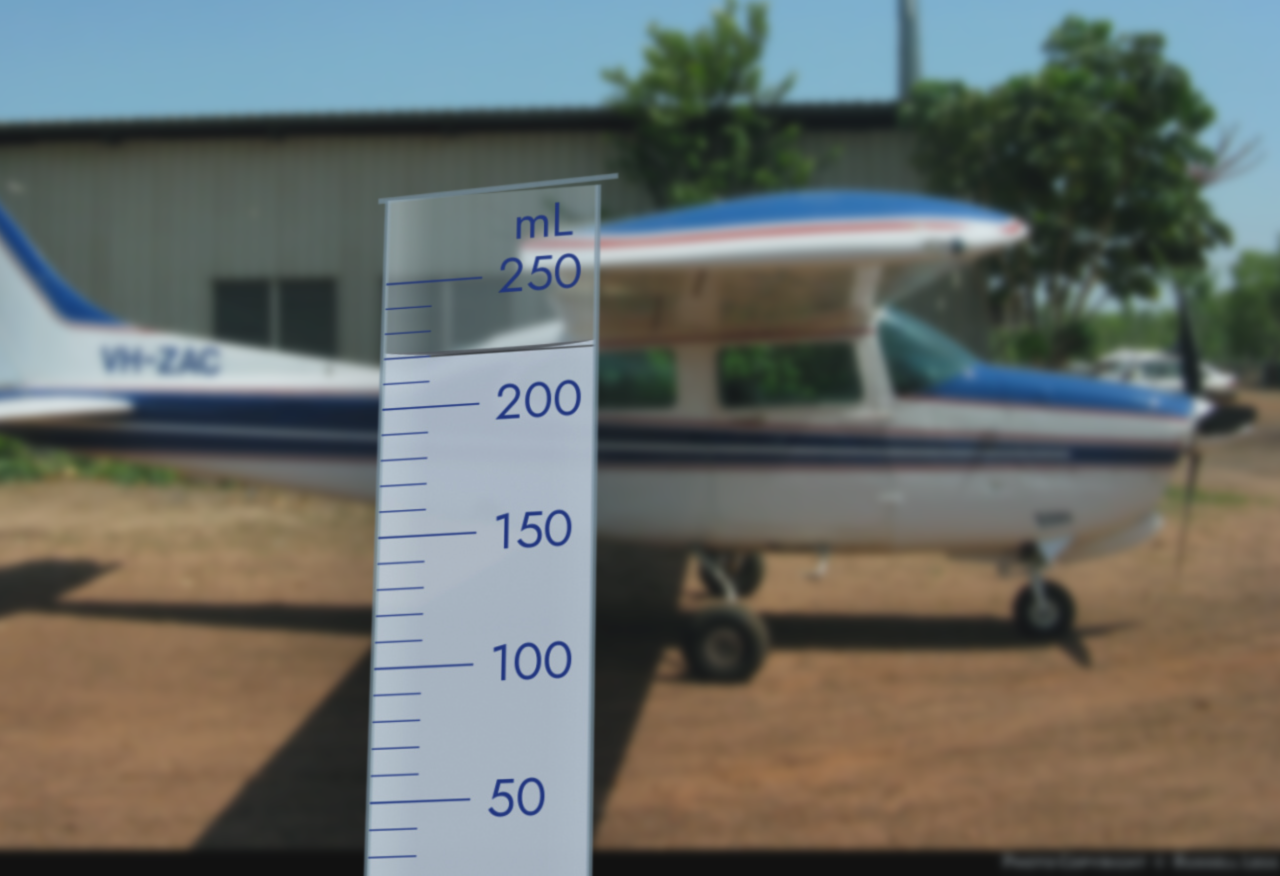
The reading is 220 mL
